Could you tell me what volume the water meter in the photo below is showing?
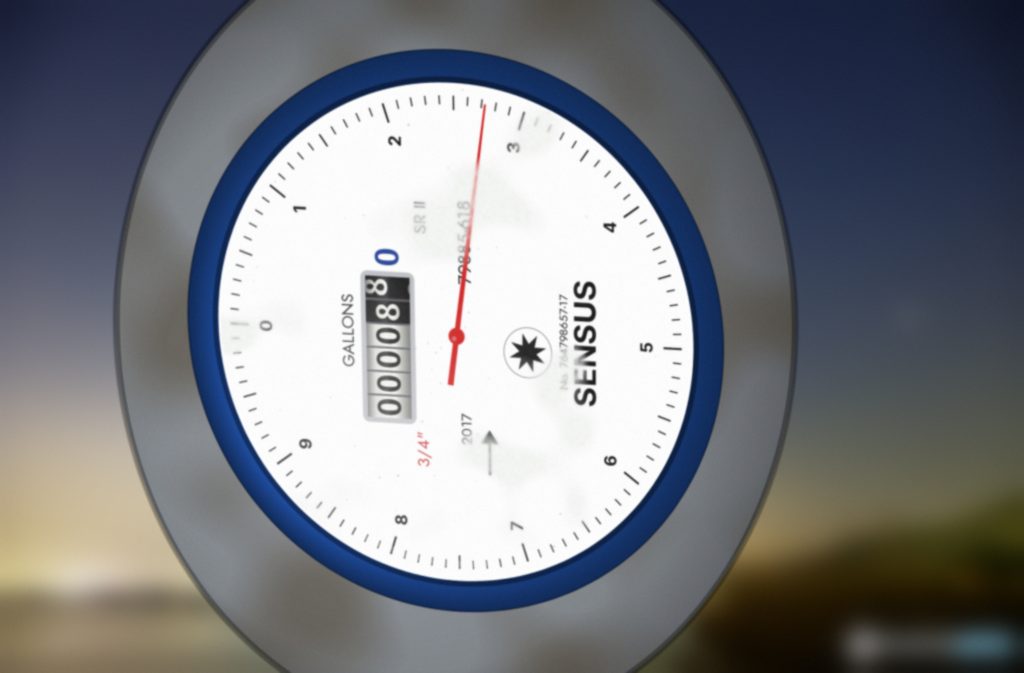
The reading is 882.7 gal
